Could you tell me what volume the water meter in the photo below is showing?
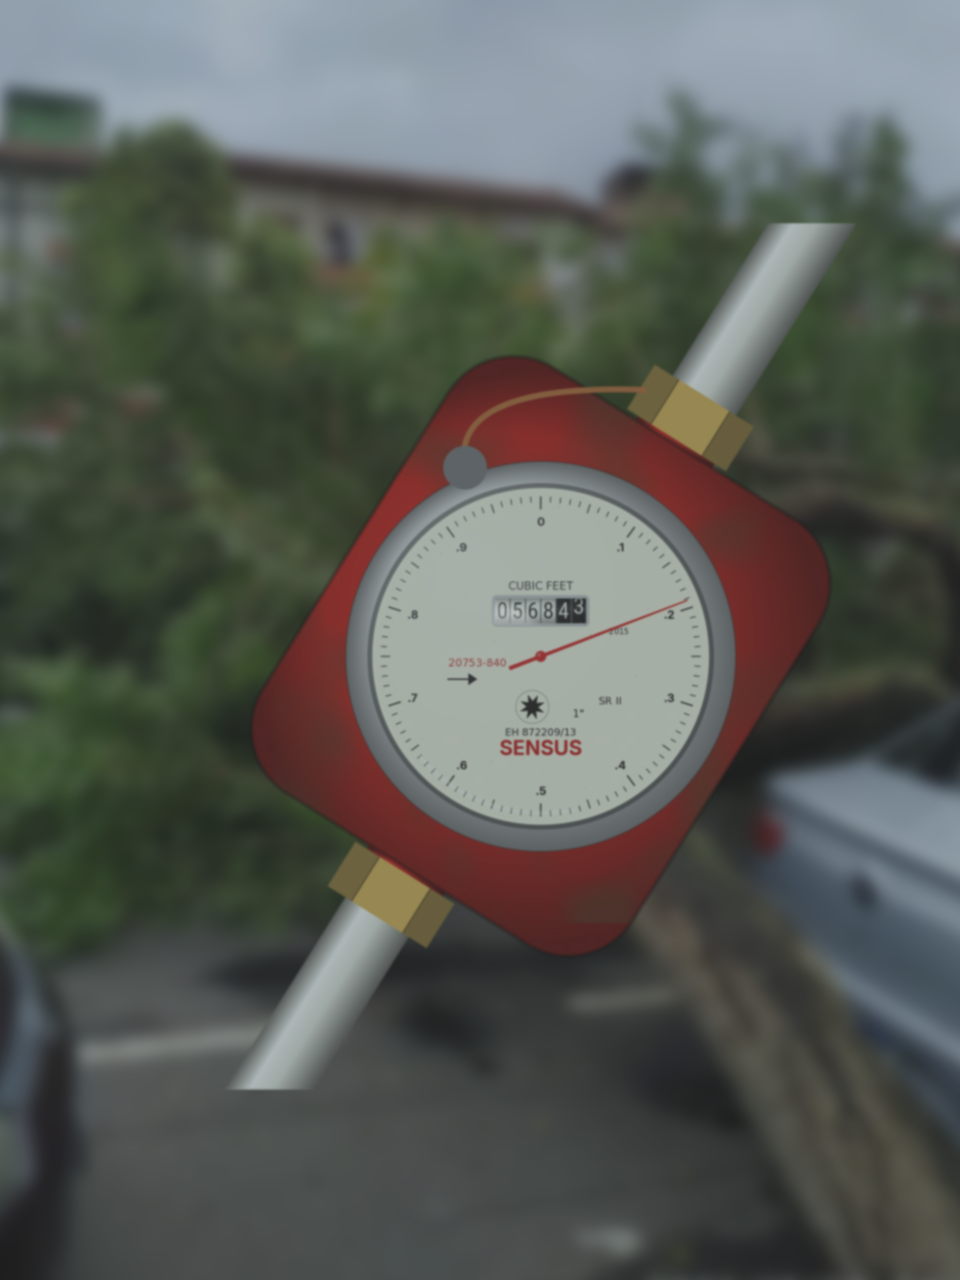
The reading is 56843.19 ft³
